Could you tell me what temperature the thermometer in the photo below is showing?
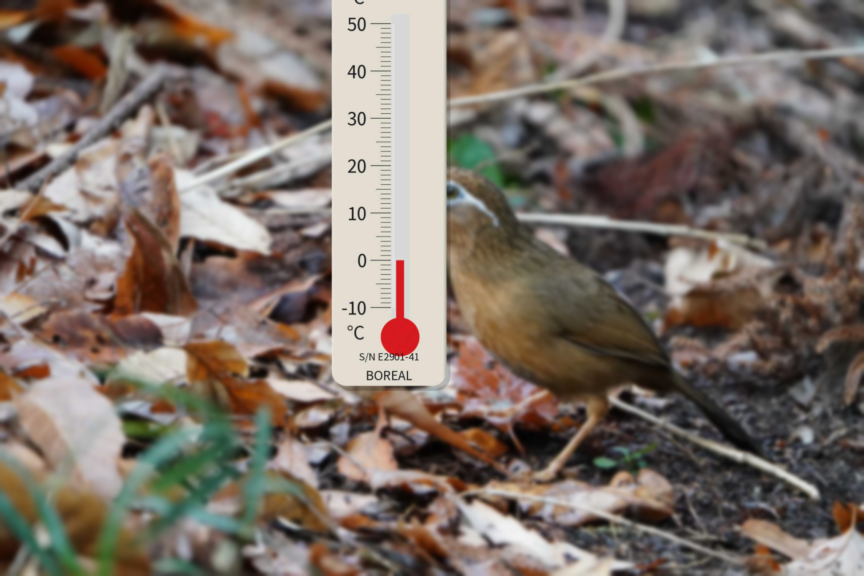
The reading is 0 °C
